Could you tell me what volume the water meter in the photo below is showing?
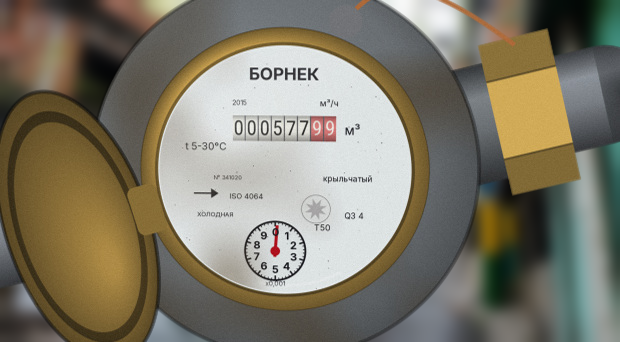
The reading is 577.990 m³
